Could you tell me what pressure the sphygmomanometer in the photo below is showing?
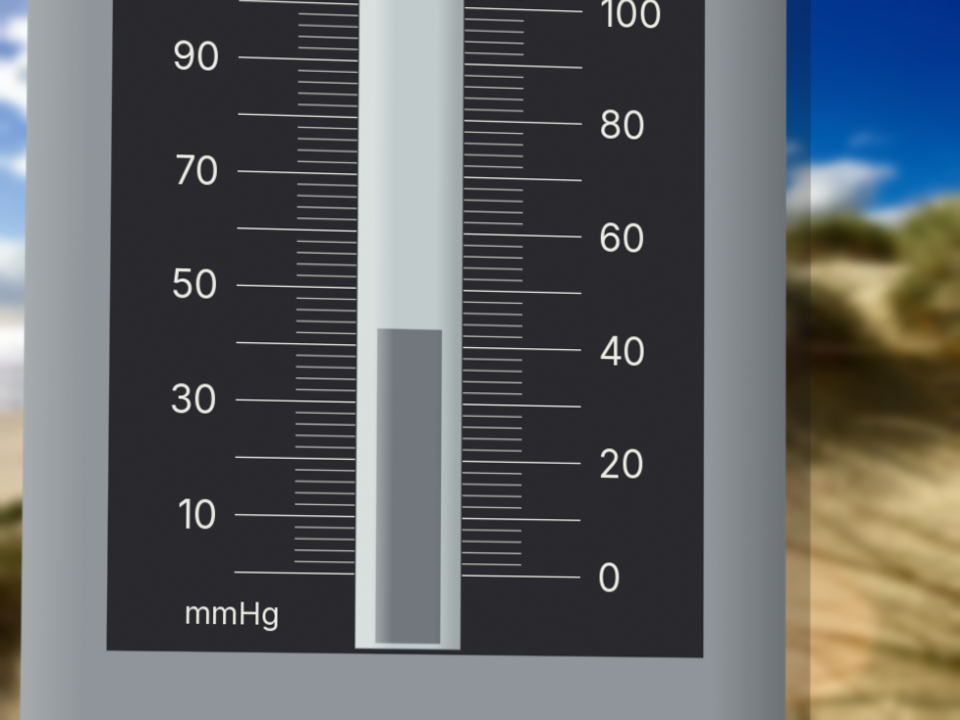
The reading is 43 mmHg
